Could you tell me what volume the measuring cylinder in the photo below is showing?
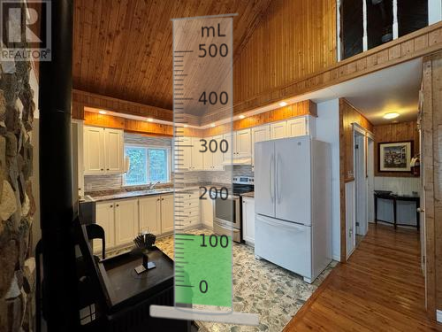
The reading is 110 mL
